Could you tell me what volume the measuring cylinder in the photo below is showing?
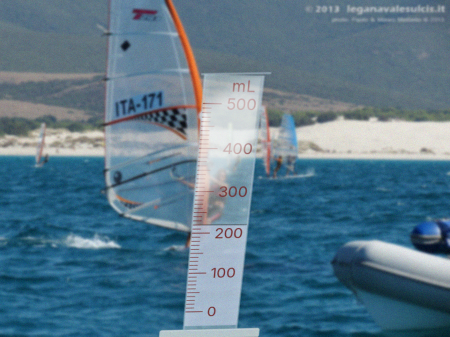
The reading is 220 mL
